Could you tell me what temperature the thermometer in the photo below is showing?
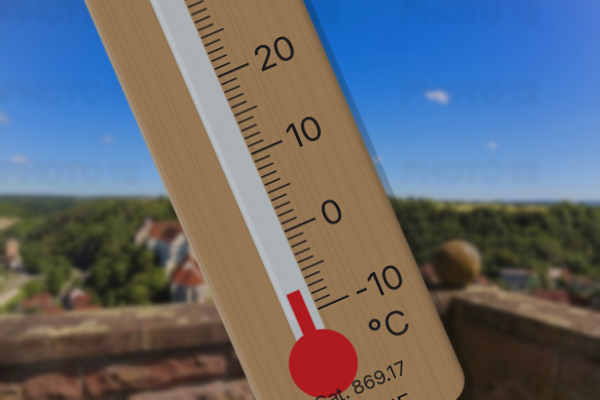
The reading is -7 °C
